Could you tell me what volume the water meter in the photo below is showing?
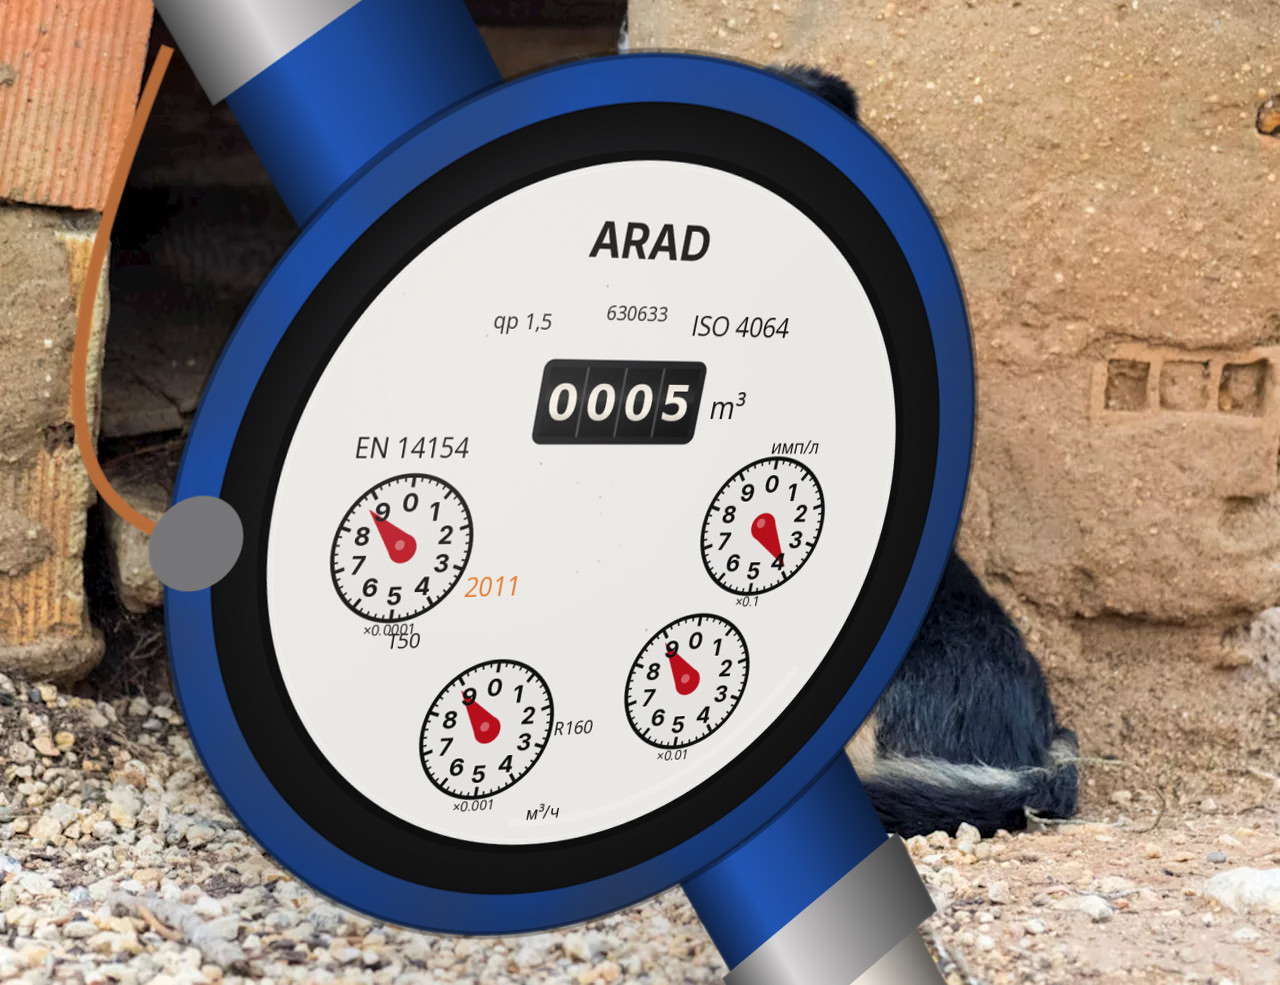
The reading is 5.3888 m³
